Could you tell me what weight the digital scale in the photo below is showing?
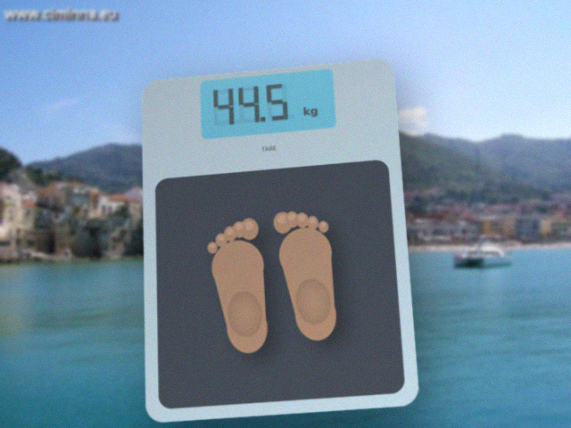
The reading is 44.5 kg
